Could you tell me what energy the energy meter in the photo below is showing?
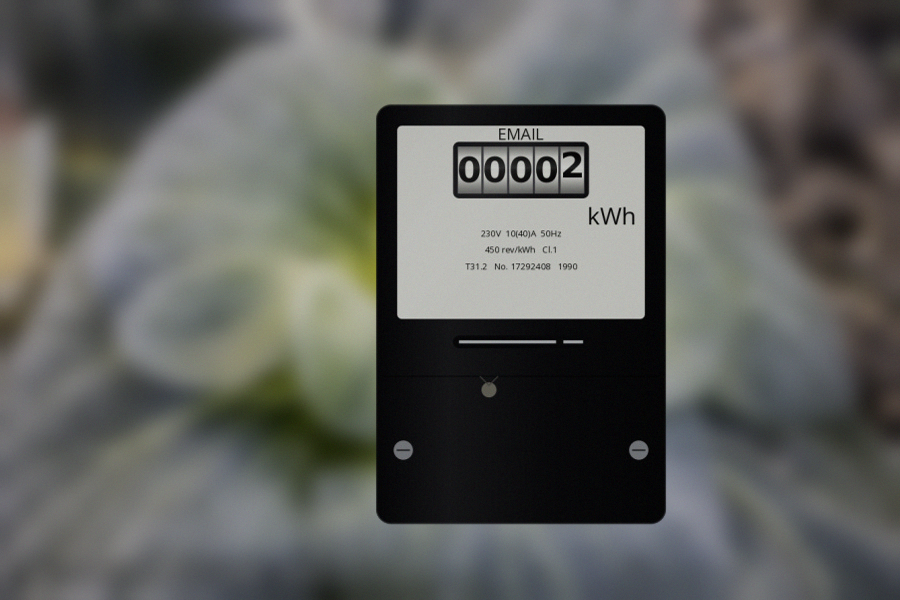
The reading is 2 kWh
